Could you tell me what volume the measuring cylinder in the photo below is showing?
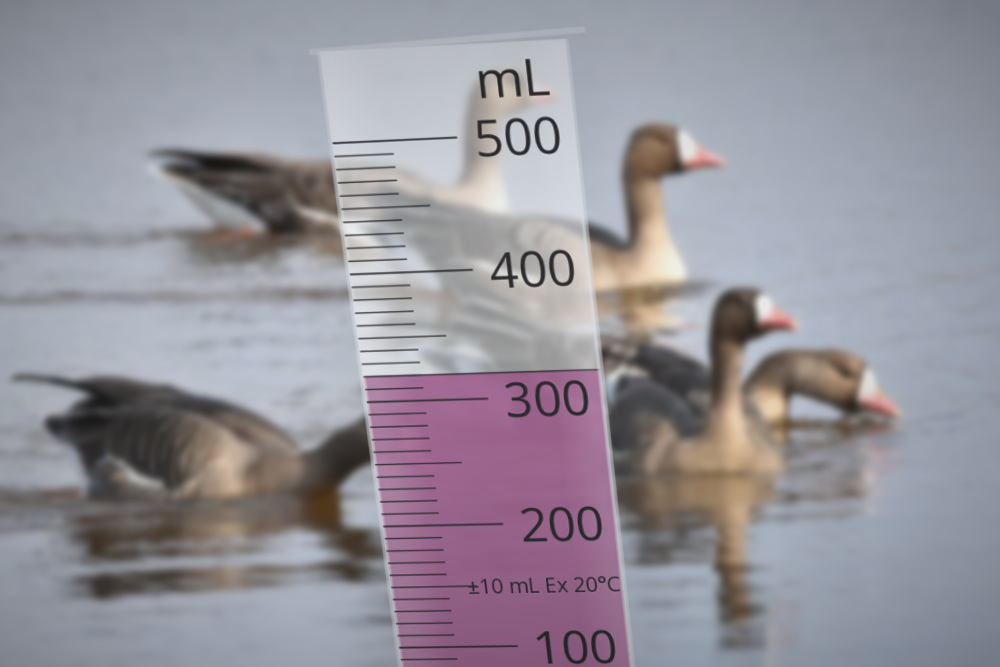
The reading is 320 mL
